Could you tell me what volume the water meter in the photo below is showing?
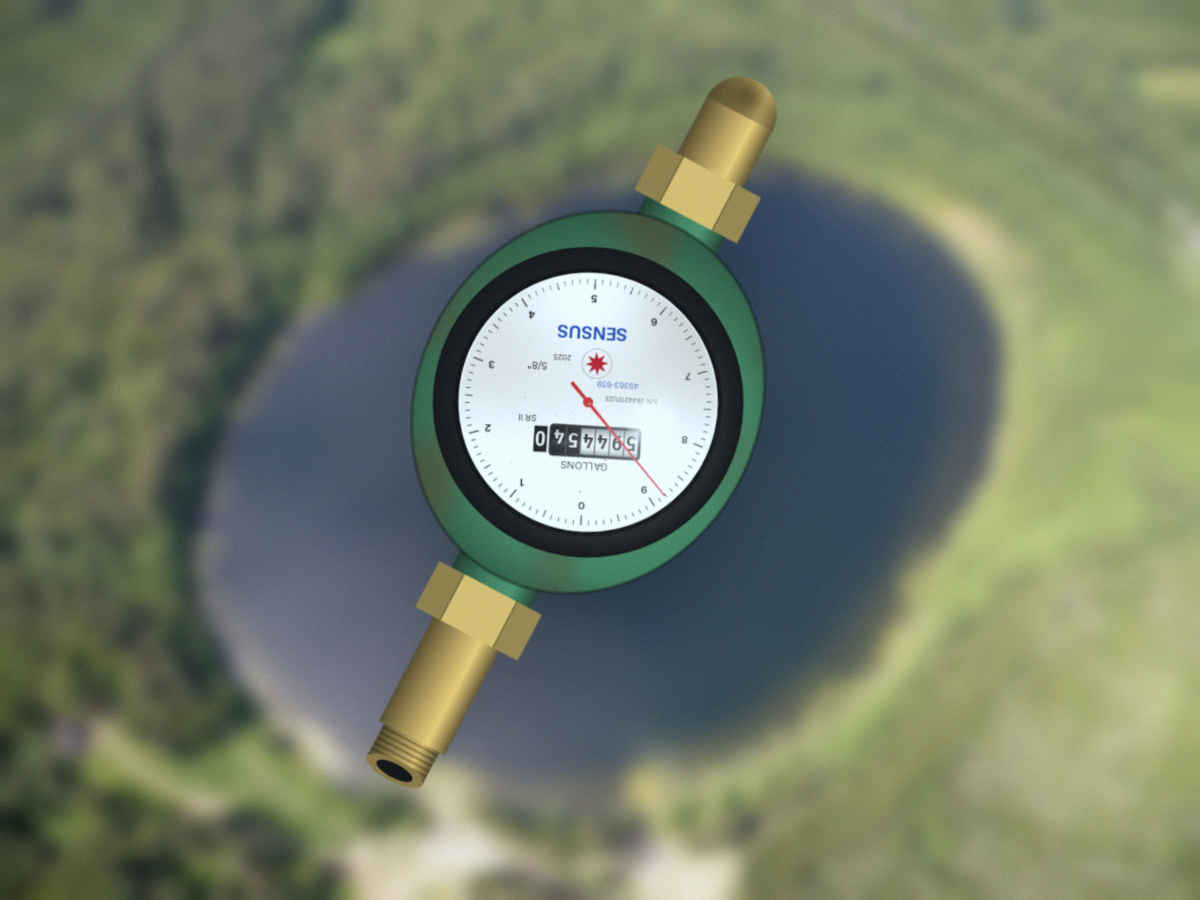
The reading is 5944538.8 gal
